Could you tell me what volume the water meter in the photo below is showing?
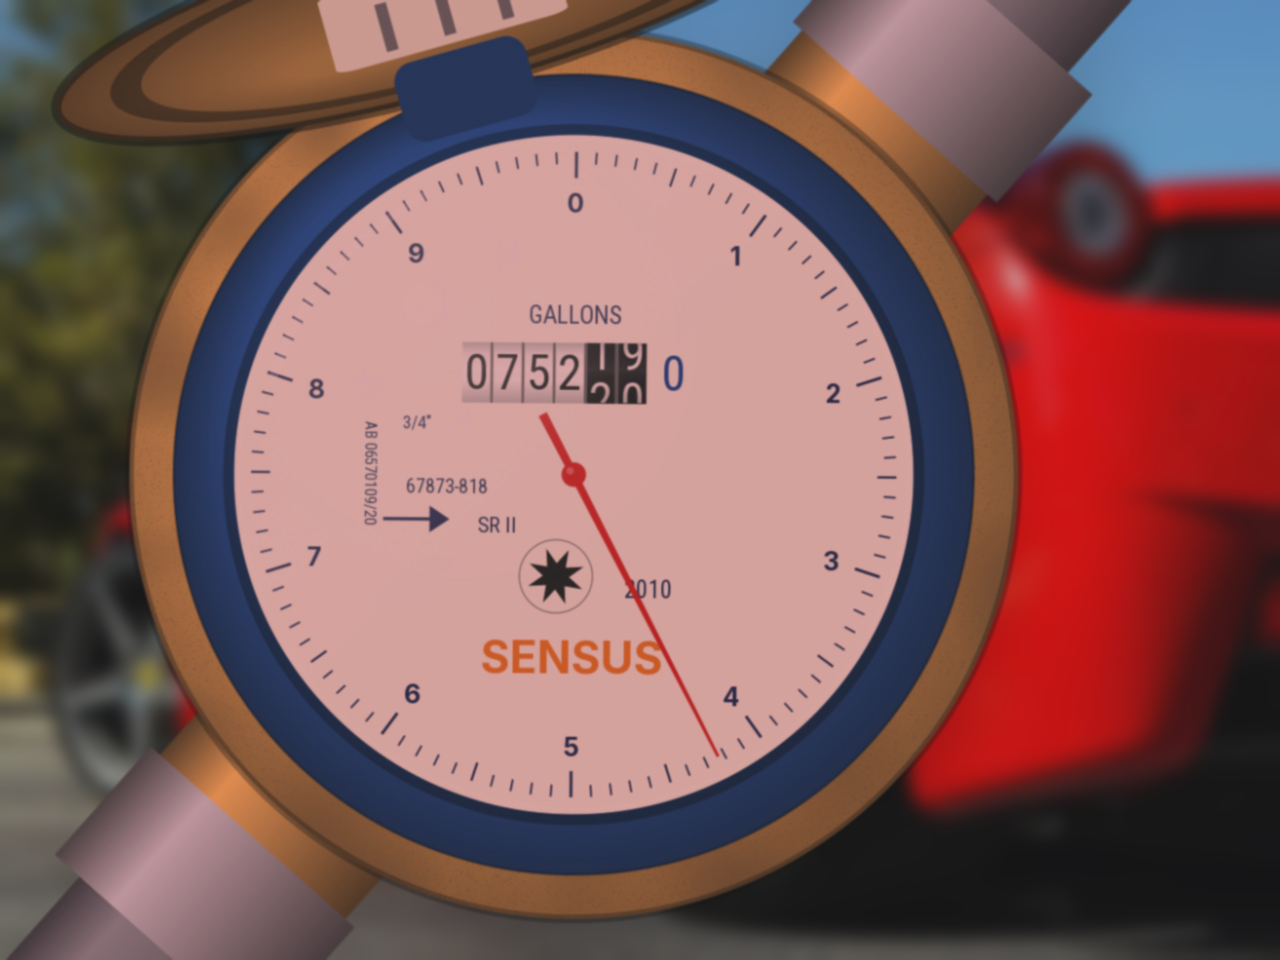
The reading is 752194.2 gal
